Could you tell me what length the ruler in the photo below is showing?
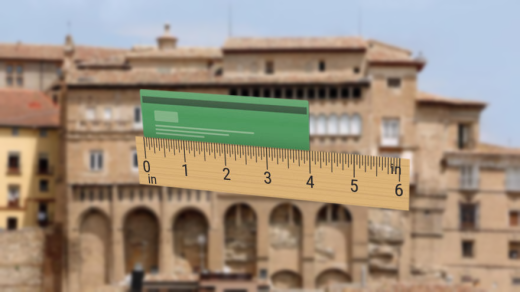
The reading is 4 in
